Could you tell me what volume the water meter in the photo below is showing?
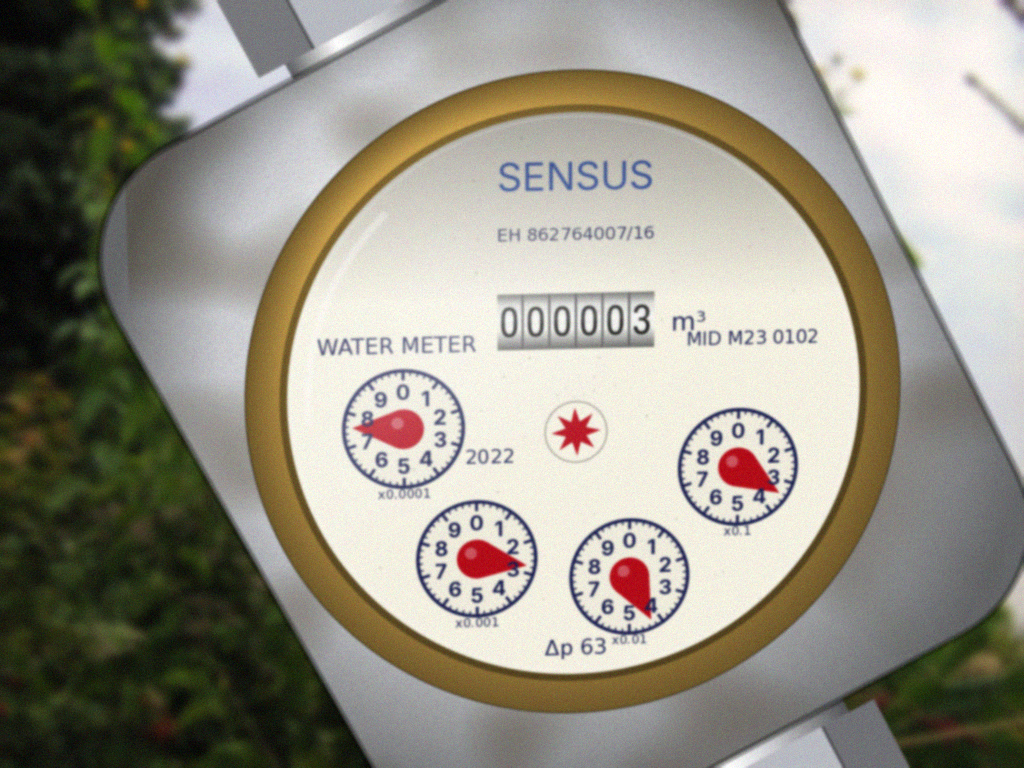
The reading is 3.3427 m³
